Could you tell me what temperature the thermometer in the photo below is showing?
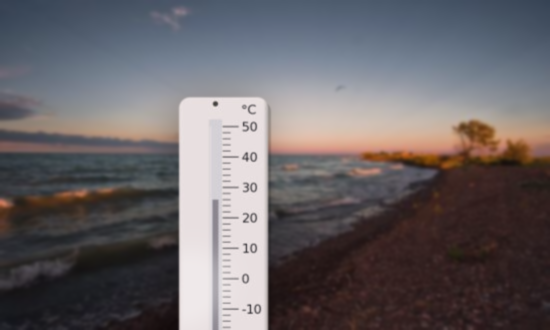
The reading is 26 °C
